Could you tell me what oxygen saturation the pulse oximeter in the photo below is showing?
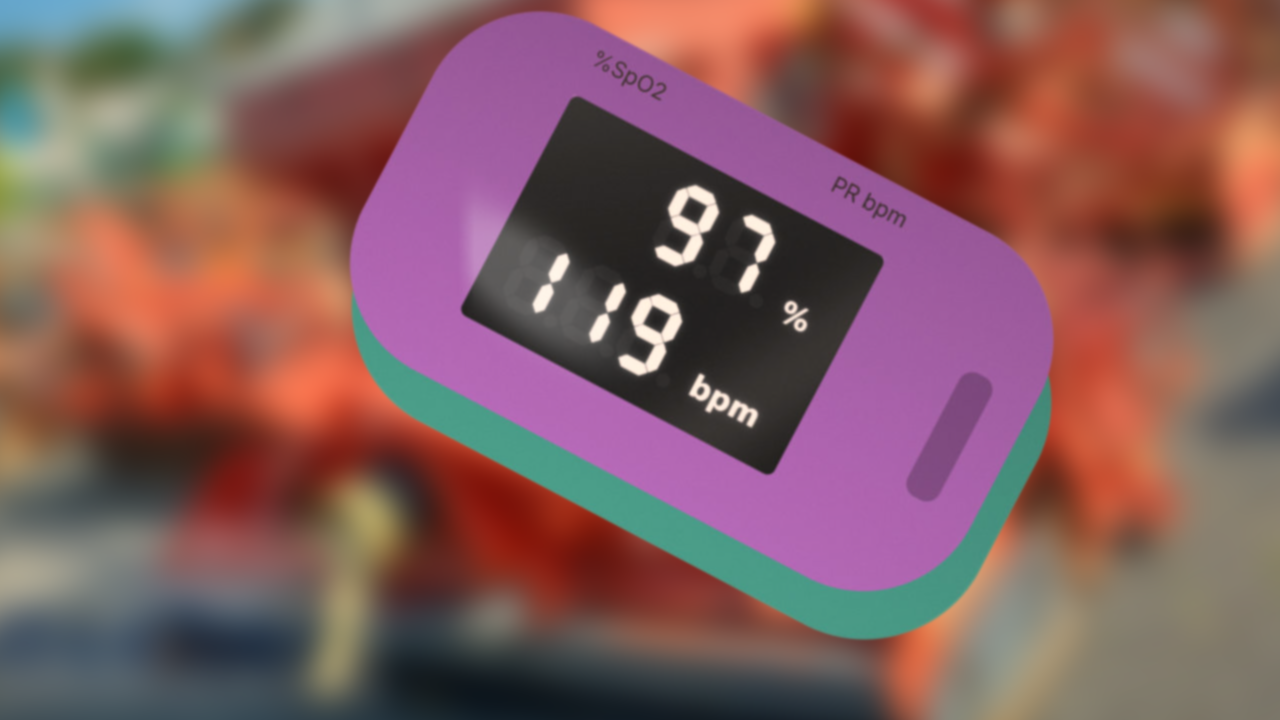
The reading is 97 %
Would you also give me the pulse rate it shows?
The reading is 119 bpm
